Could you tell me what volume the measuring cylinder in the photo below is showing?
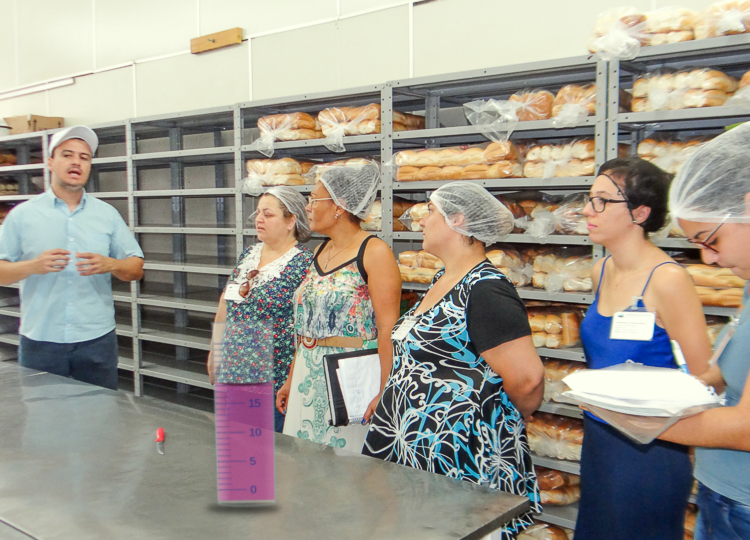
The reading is 18 mL
